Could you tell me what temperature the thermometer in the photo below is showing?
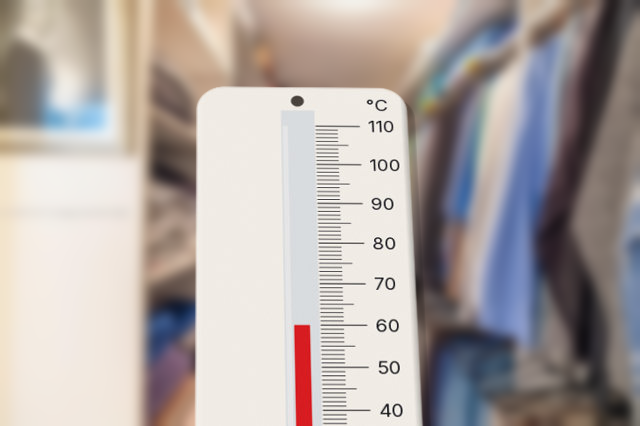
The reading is 60 °C
